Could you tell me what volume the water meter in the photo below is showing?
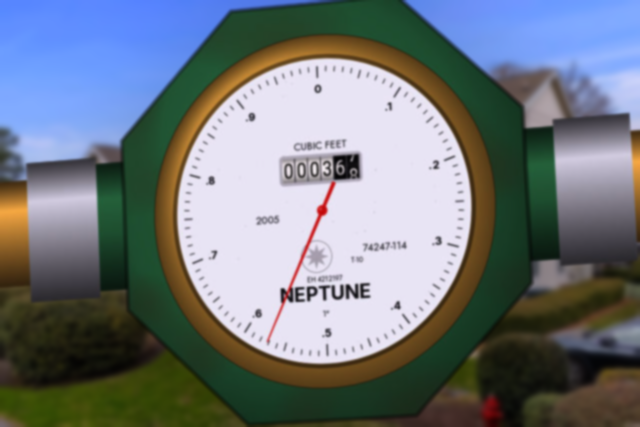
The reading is 367.57 ft³
